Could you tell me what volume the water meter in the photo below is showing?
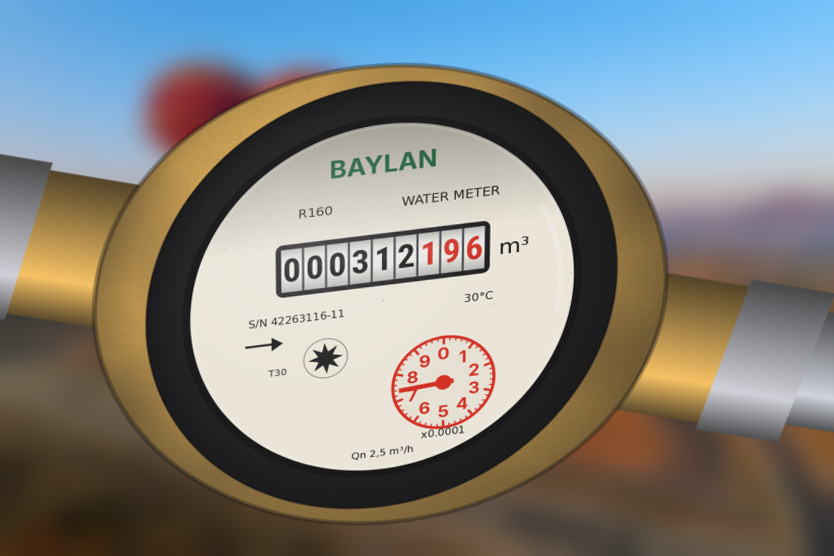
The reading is 312.1967 m³
